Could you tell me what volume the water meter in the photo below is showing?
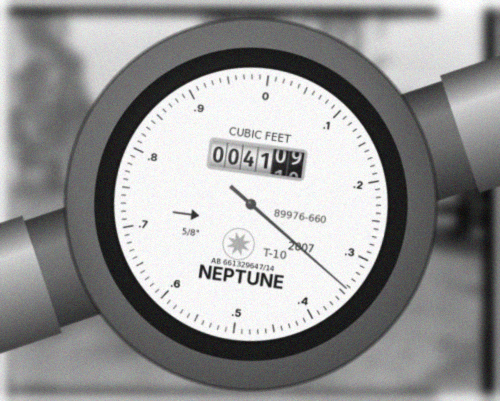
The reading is 4109.34 ft³
